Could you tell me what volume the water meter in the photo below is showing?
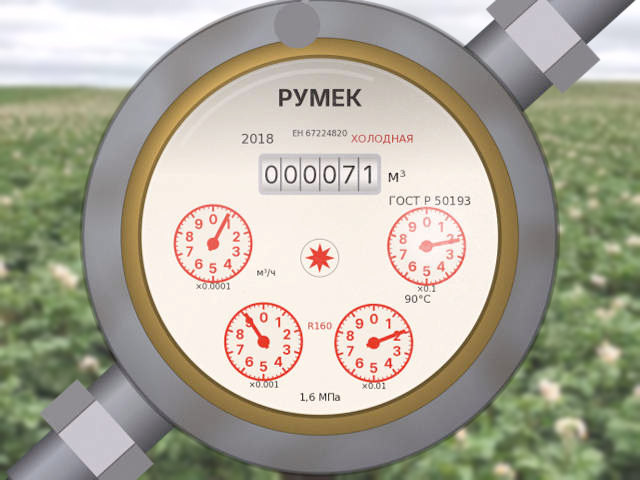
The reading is 71.2190 m³
